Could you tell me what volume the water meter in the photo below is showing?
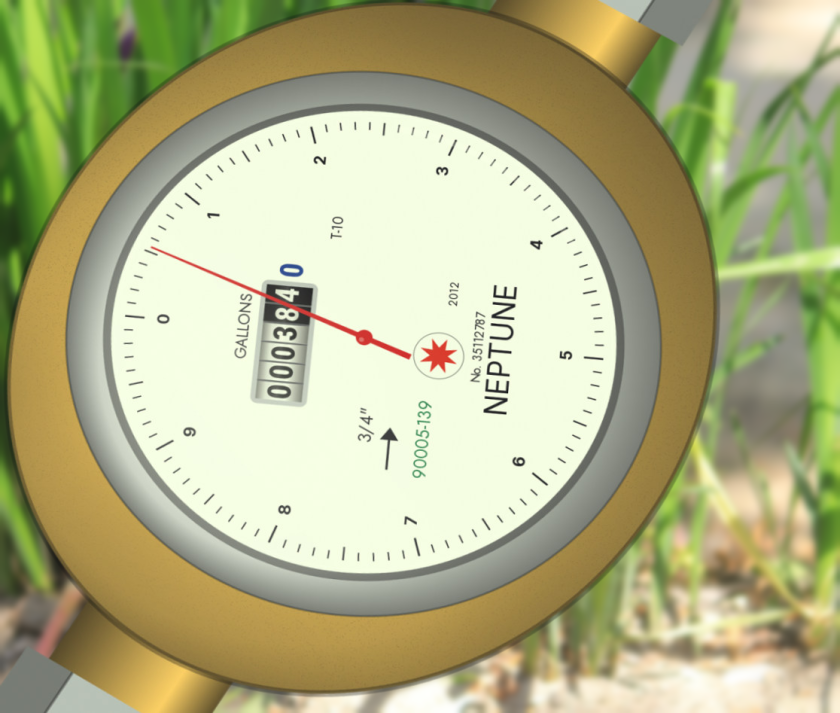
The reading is 3840.5 gal
